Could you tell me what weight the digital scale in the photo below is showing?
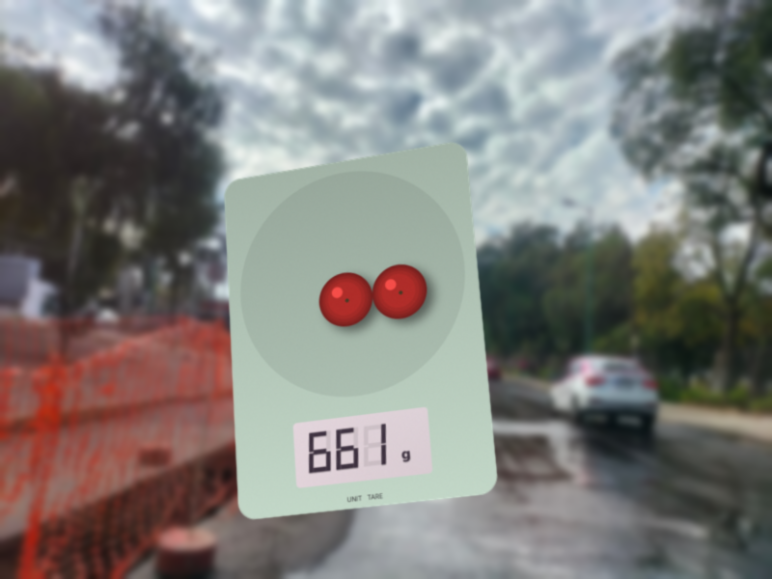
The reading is 661 g
